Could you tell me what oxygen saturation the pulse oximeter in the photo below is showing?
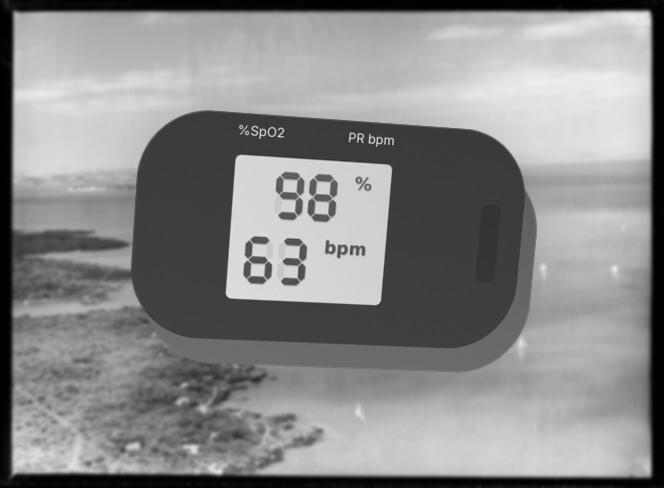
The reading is 98 %
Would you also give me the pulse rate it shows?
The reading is 63 bpm
